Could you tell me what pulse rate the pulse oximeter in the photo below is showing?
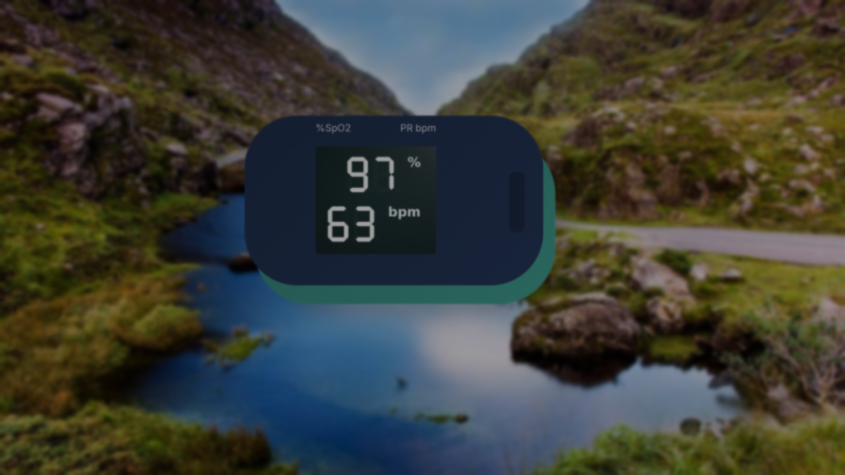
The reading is 63 bpm
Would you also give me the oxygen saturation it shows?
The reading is 97 %
